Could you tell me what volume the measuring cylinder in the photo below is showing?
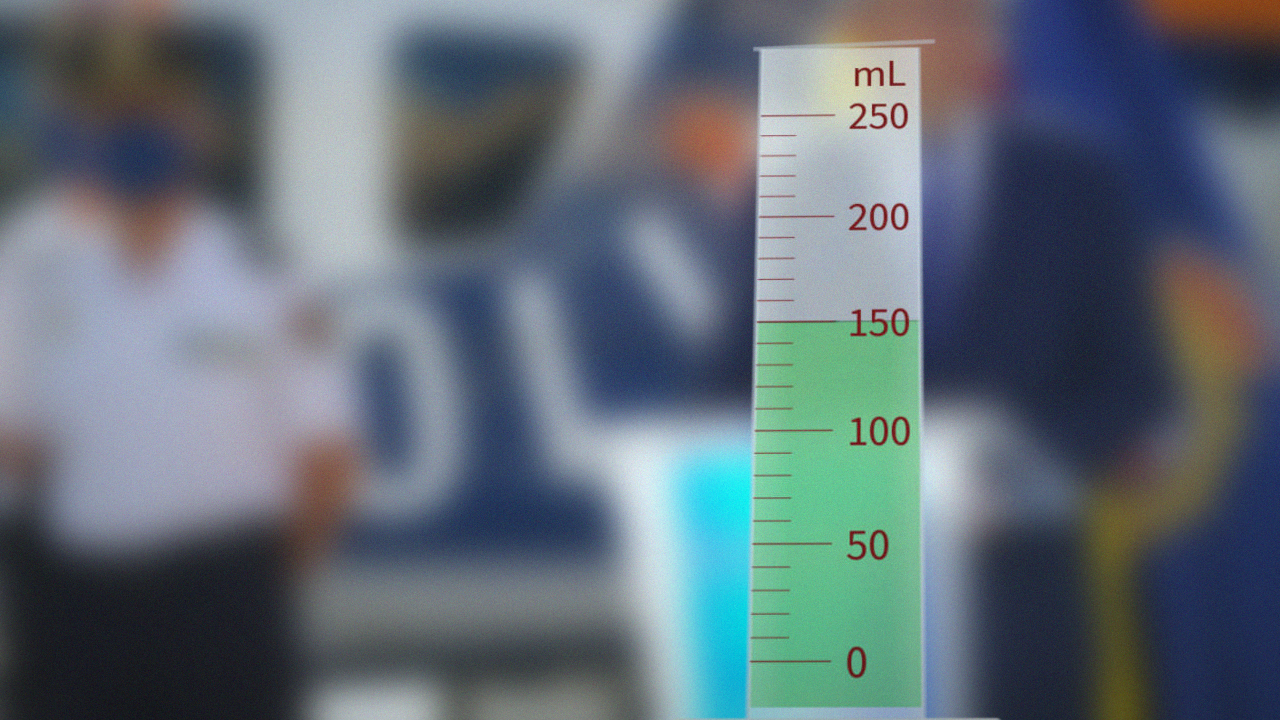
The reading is 150 mL
